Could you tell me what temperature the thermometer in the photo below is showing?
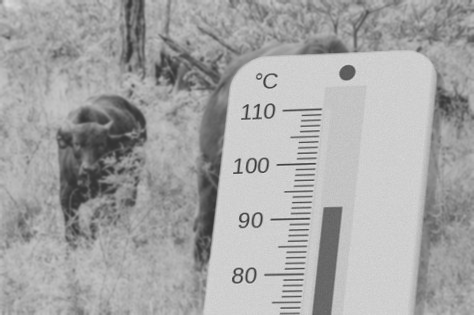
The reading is 92 °C
